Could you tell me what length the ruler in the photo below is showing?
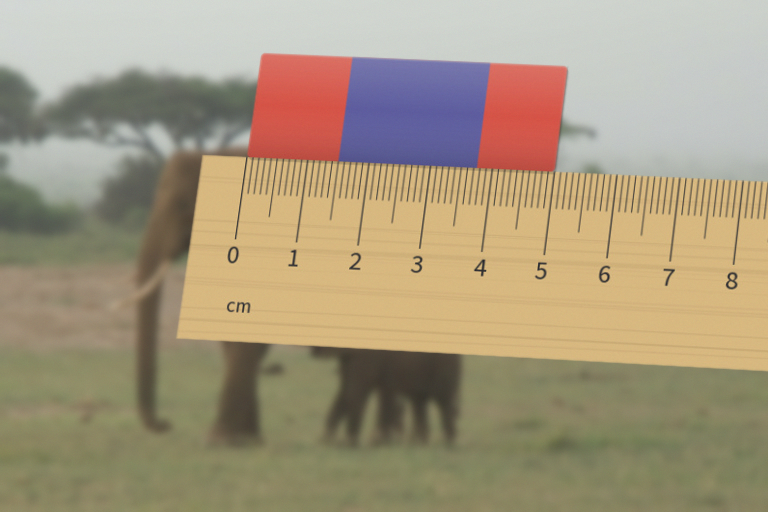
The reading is 5 cm
